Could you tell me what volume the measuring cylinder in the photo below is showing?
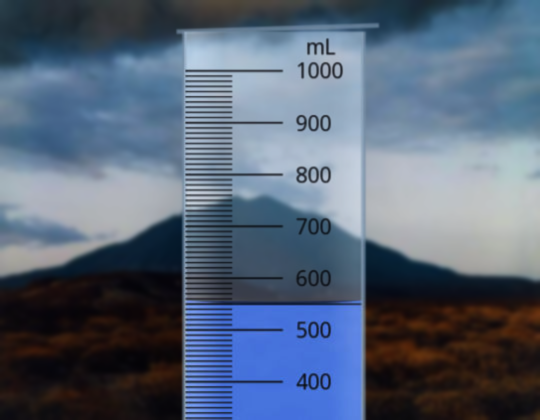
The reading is 550 mL
